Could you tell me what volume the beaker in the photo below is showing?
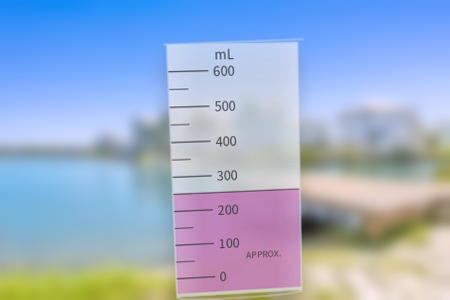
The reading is 250 mL
